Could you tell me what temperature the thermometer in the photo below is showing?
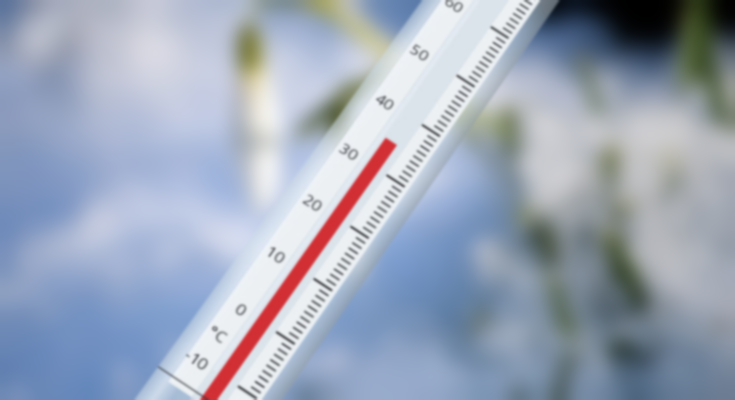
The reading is 35 °C
